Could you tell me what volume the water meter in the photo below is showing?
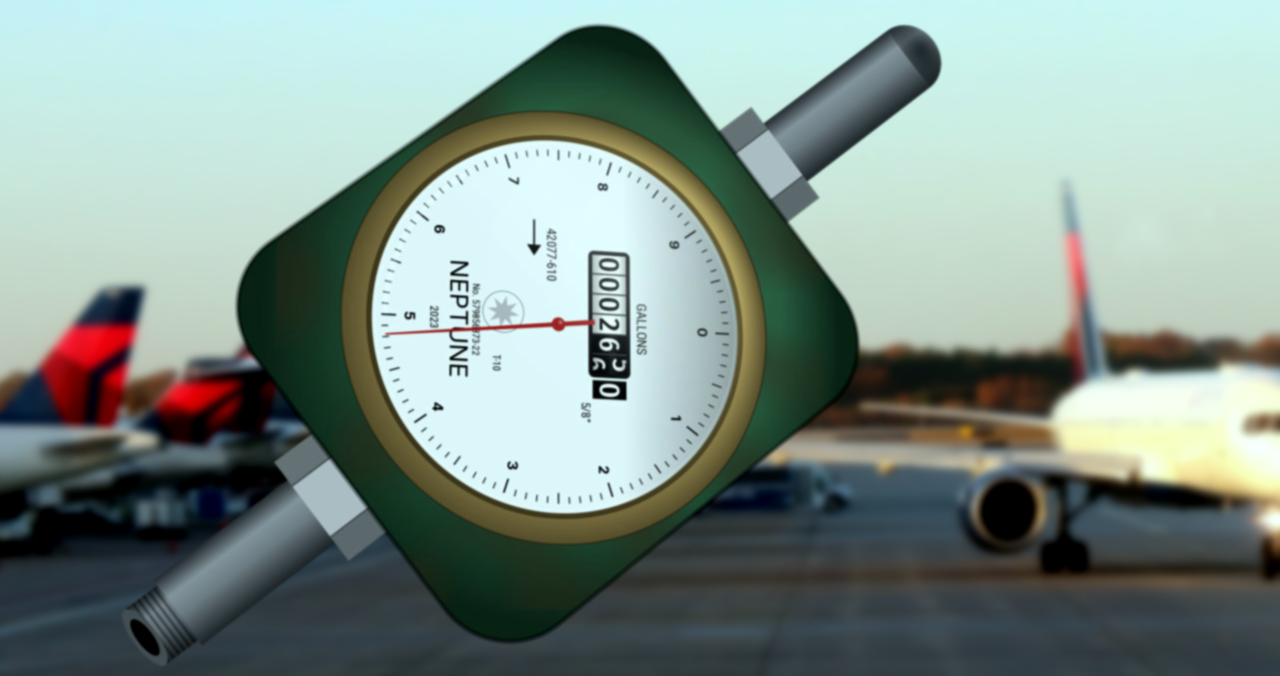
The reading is 2654.8 gal
